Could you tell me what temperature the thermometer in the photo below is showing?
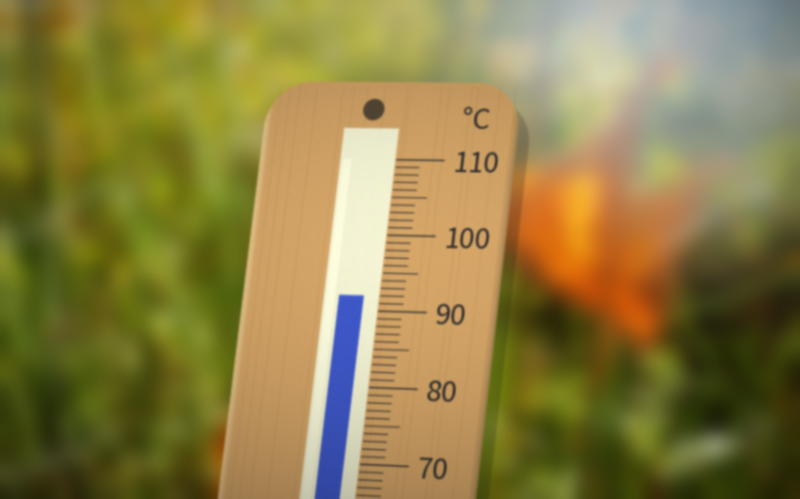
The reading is 92 °C
